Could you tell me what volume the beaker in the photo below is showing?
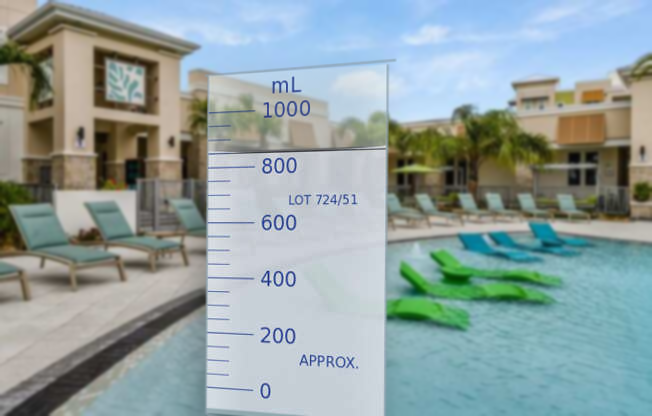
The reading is 850 mL
